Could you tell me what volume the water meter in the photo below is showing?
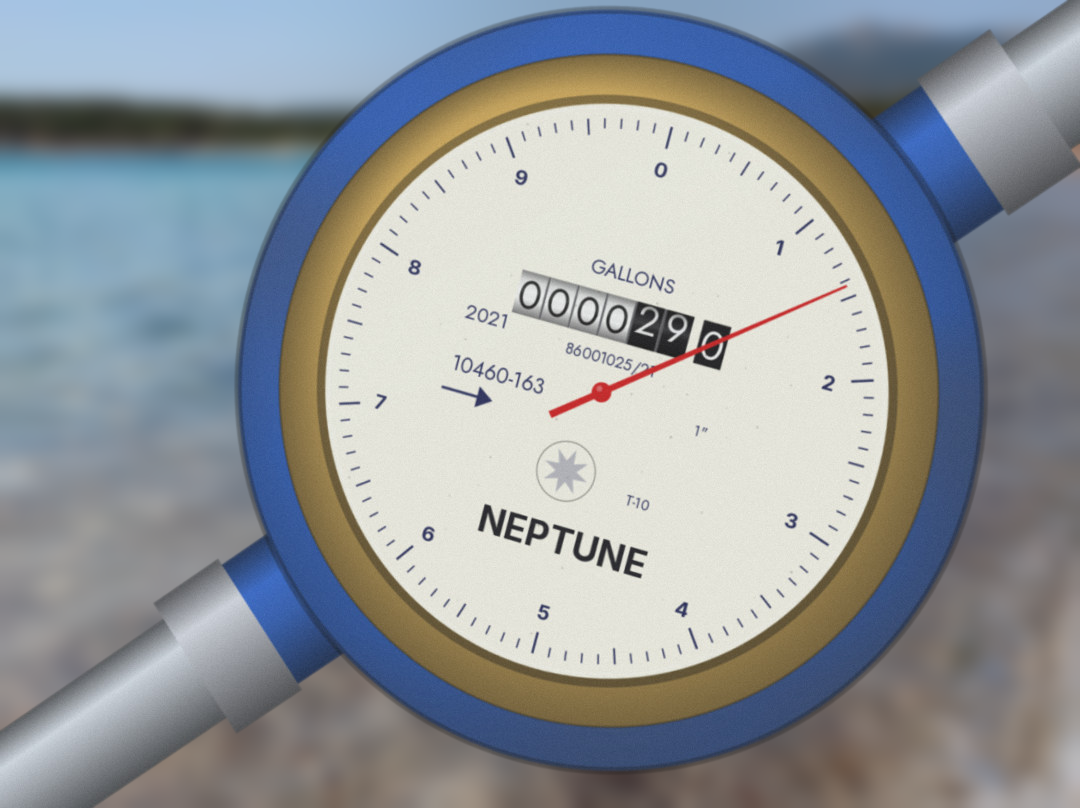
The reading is 291.4 gal
